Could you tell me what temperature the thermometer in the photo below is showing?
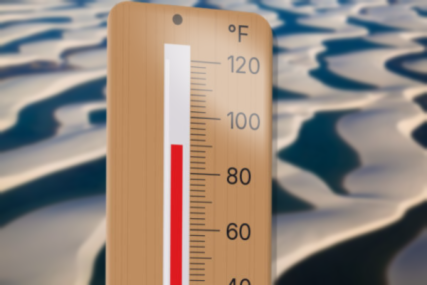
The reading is 90 °F
